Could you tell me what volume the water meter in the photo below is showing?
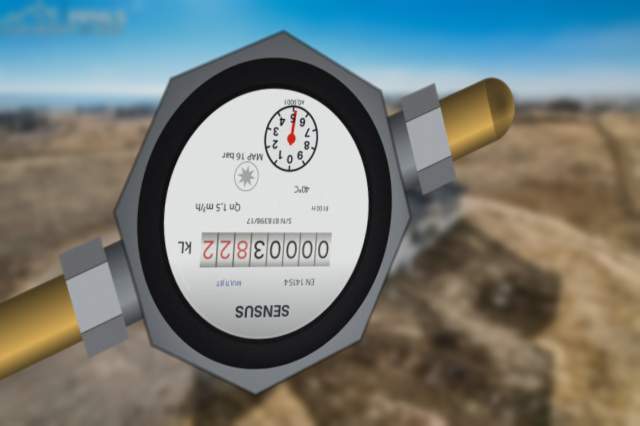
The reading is 3.8225 kL
